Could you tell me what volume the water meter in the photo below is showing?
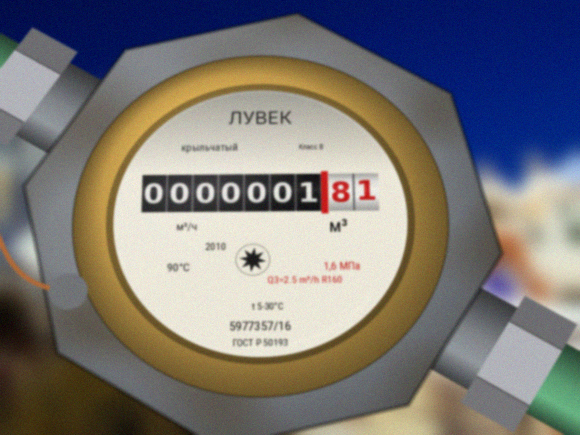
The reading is 1.81 m³
